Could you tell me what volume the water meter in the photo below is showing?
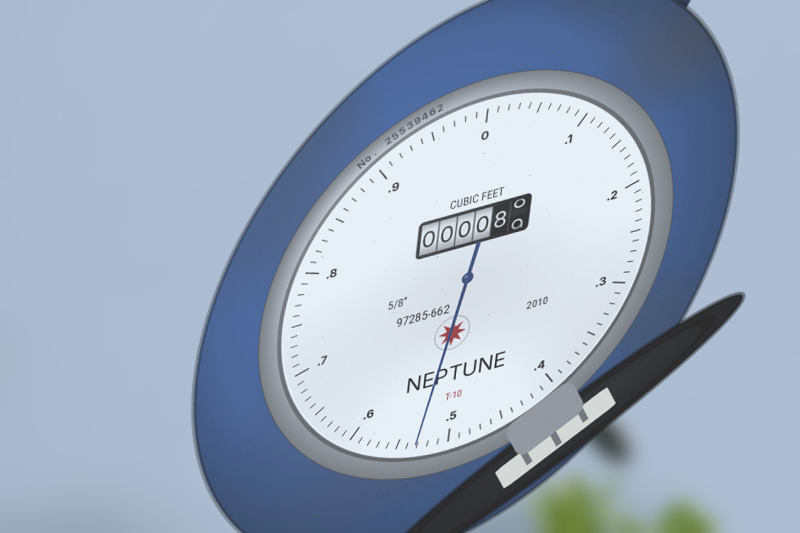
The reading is 88.53 ft³
